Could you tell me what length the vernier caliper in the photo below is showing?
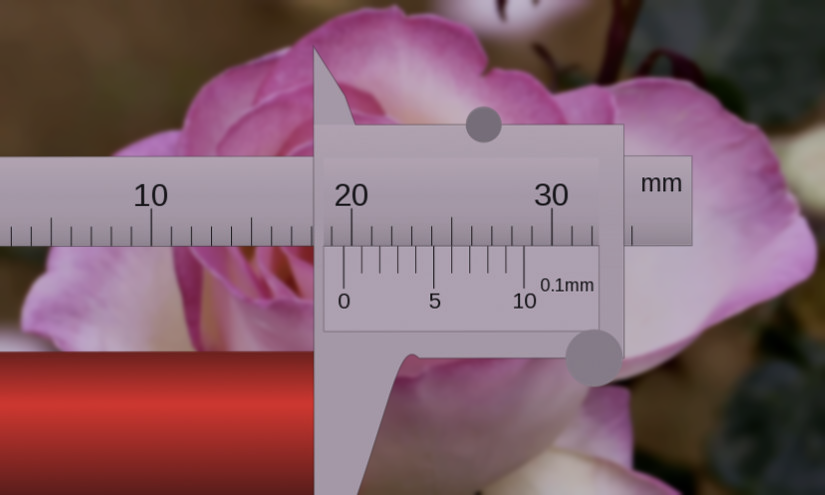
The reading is 19.6 mm
